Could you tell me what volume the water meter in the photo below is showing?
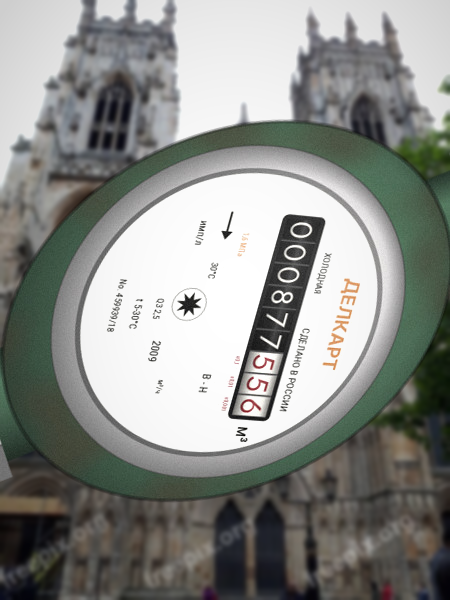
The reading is 877.556 m³
